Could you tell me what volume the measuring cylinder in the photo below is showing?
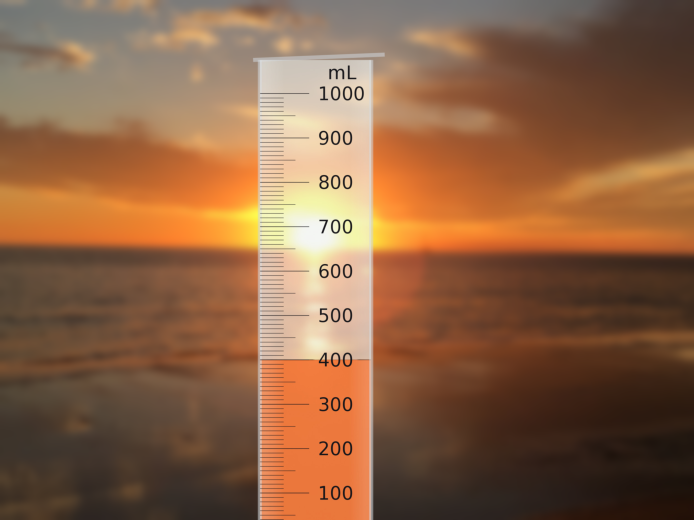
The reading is 400 mL
